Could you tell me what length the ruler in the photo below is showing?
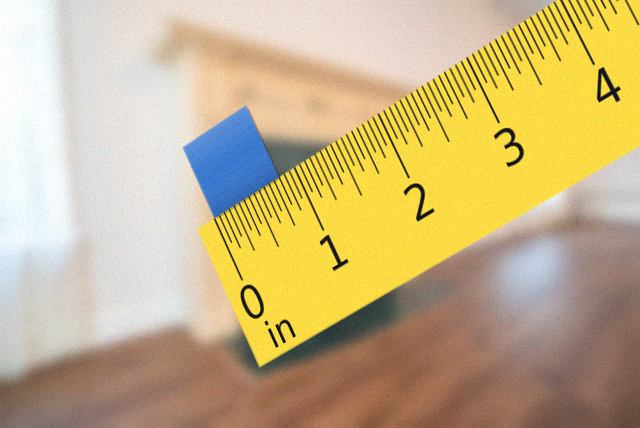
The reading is 0.8125 in
